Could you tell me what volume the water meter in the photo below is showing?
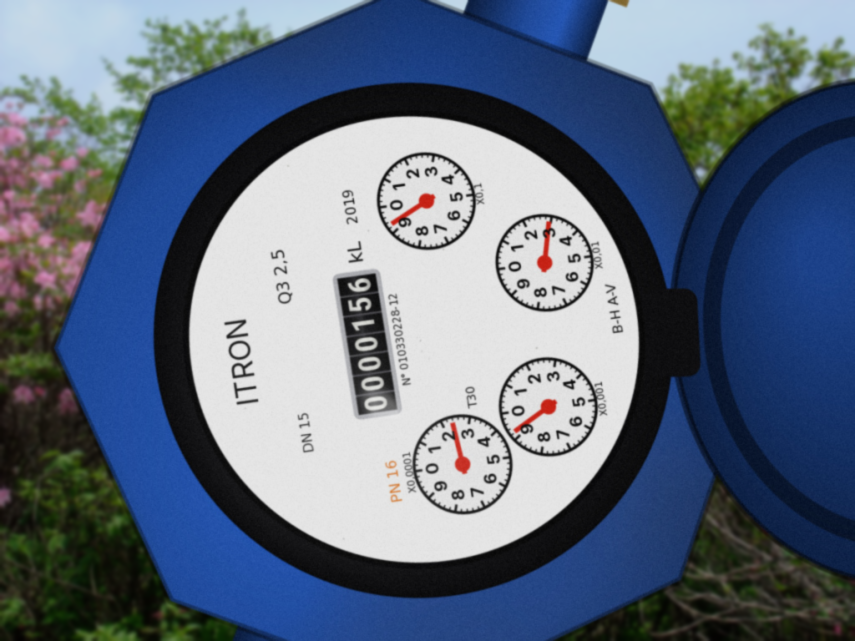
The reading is 155.9292 kL
